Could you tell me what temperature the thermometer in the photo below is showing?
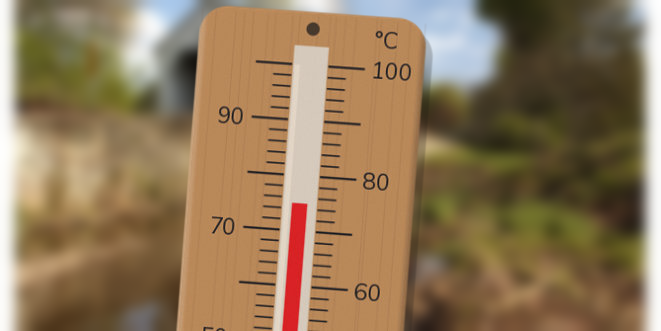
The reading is 75 °C
